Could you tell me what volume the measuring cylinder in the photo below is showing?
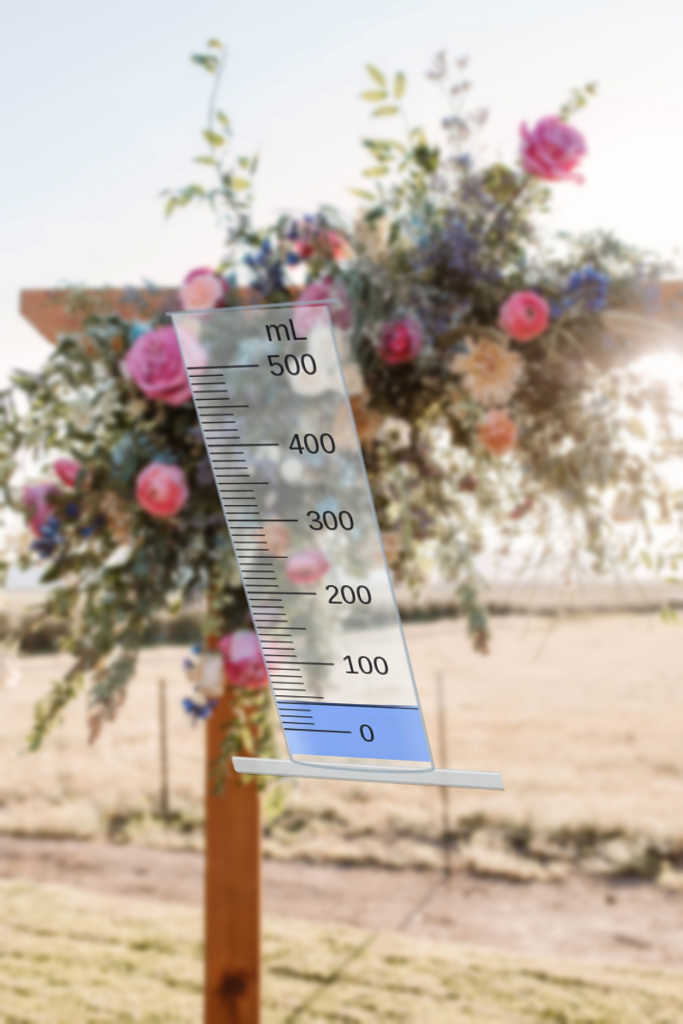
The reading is 40 mL
